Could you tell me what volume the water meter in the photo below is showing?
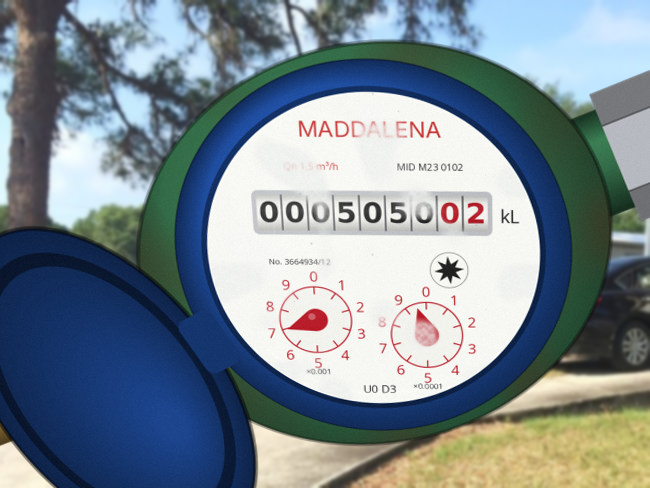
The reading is 5050.0269 kL
